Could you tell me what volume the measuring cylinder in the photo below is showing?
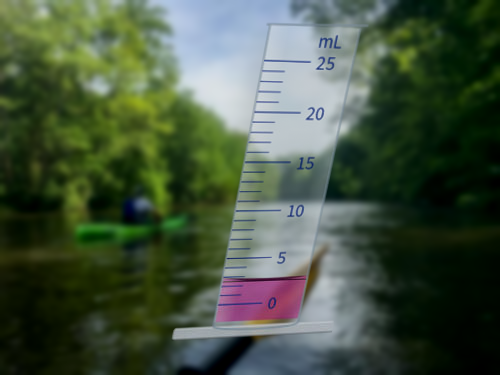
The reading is 2.5 mL
